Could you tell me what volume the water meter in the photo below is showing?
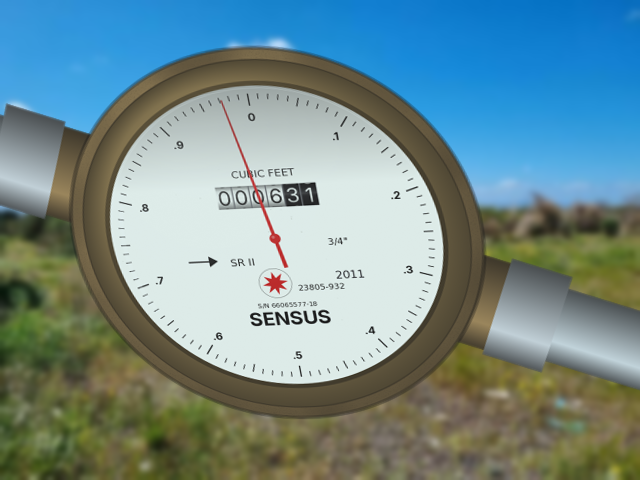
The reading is 630.97 ft³
